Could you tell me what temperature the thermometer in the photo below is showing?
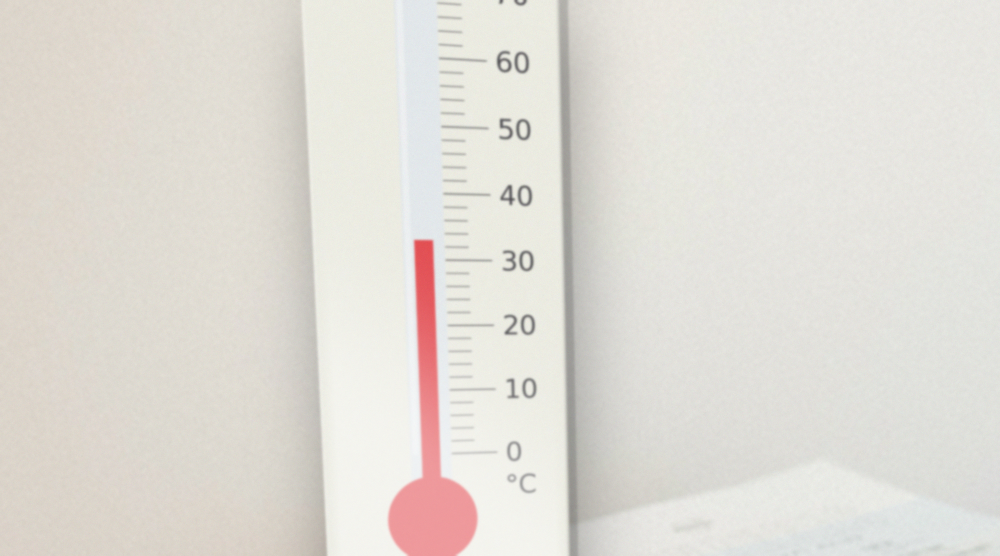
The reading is 33 °C
